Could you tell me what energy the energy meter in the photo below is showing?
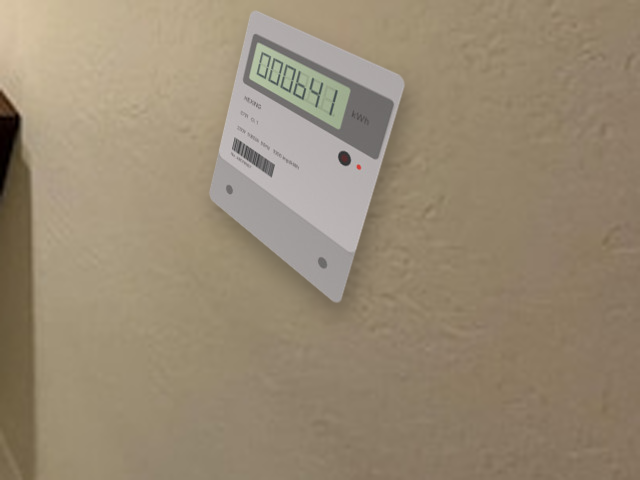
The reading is 641 kWh
